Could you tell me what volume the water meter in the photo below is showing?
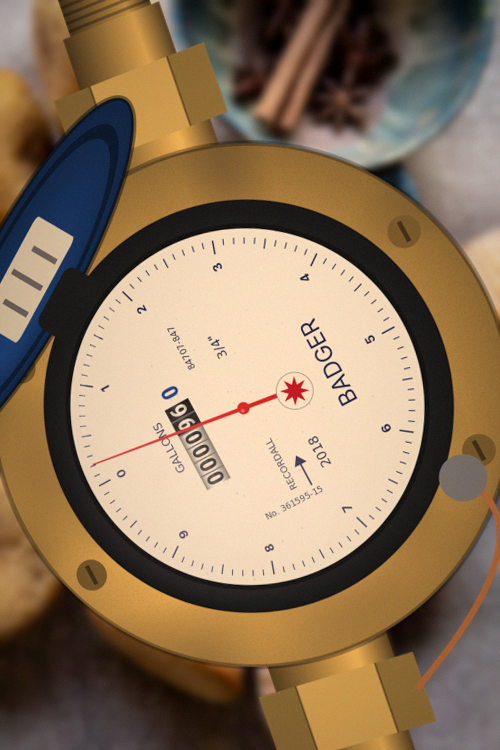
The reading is 960.2 gal
